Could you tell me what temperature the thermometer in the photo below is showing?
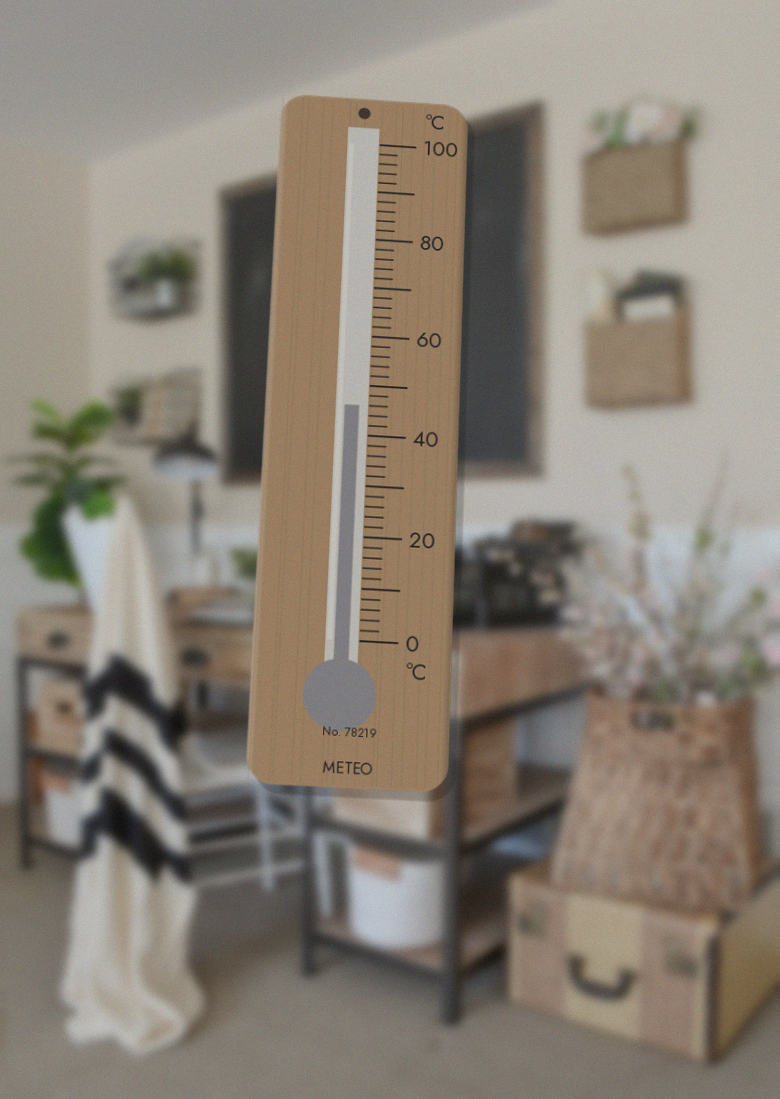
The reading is 46 °C
